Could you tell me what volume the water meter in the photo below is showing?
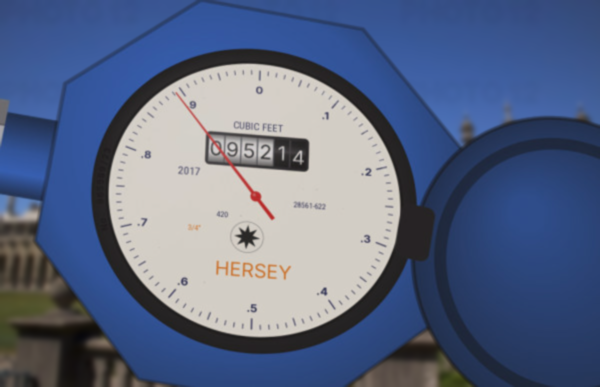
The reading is 95213.89 ft³
